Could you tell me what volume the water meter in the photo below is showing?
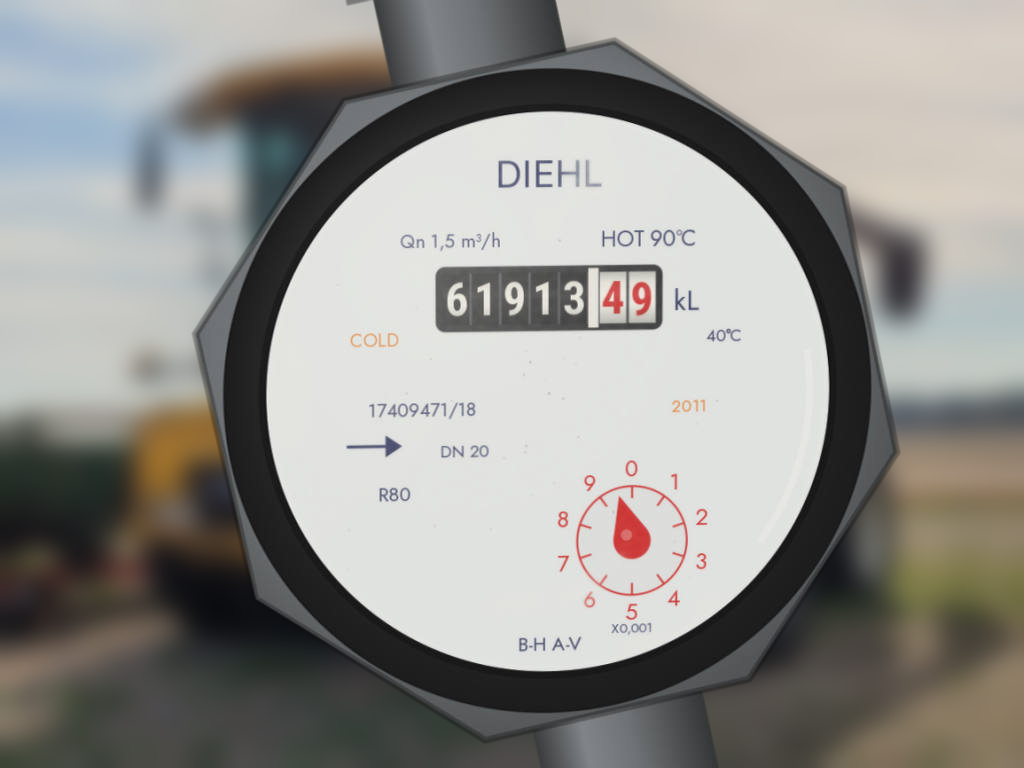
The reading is 61913.489 kL
